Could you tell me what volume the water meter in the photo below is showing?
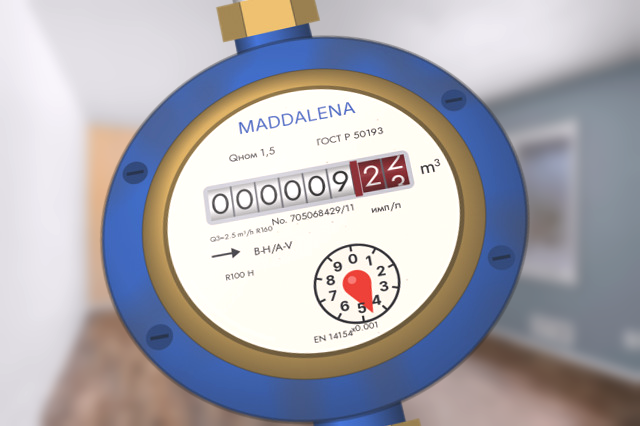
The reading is 9.224 m³
